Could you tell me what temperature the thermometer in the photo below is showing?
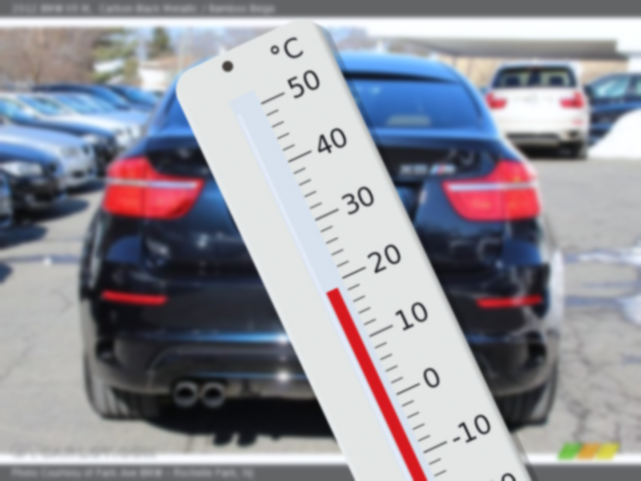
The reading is 19 °C
